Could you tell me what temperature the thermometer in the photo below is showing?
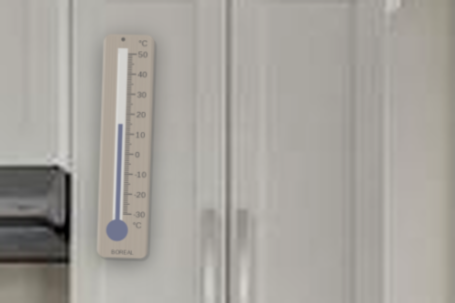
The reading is 15 °C
